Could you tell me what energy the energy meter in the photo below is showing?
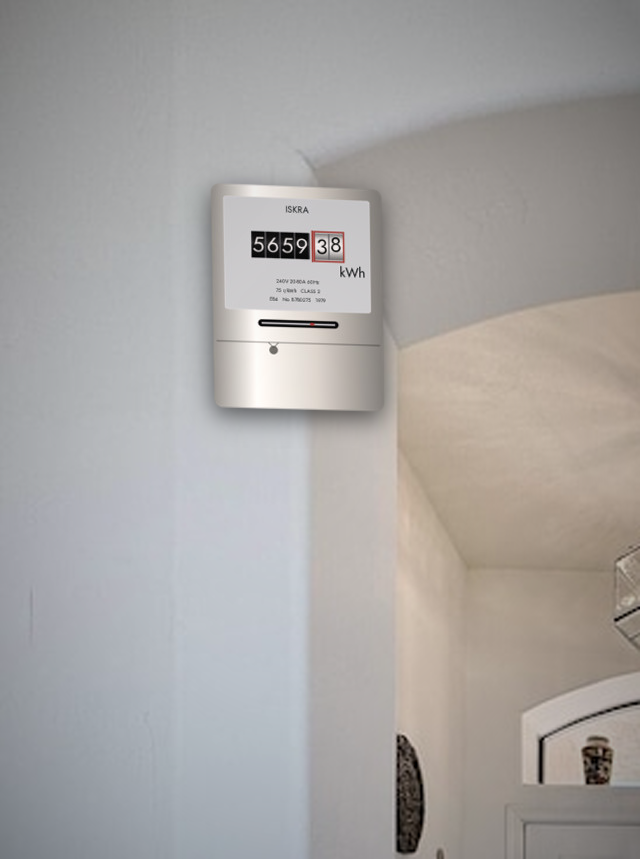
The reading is 5659.38 kWh
